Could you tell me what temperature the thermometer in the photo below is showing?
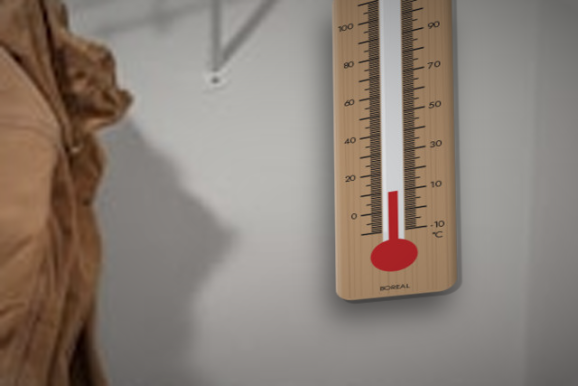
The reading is 10 °C
